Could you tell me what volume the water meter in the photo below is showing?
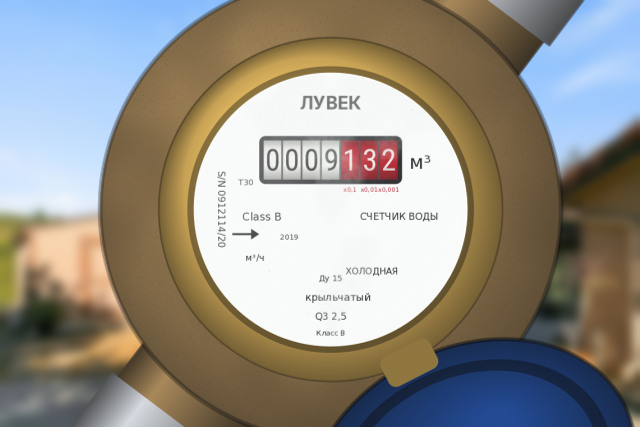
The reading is 9.132 m³
